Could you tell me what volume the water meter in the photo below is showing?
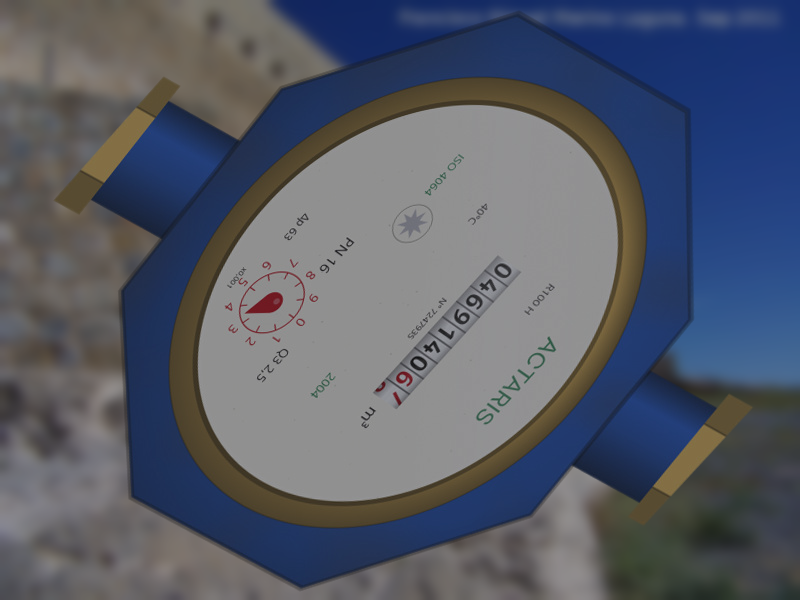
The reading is 469140.673 m³
